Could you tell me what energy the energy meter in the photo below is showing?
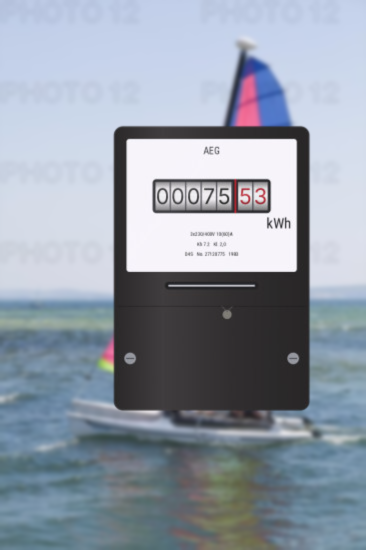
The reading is 75.53 kWh
